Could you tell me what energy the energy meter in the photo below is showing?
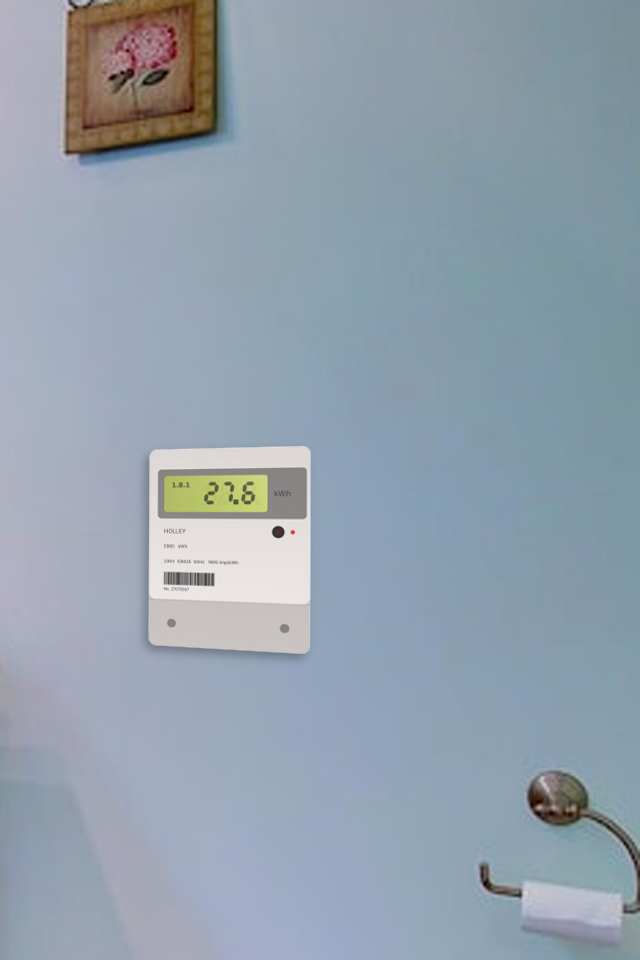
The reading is 27.6 kWh
